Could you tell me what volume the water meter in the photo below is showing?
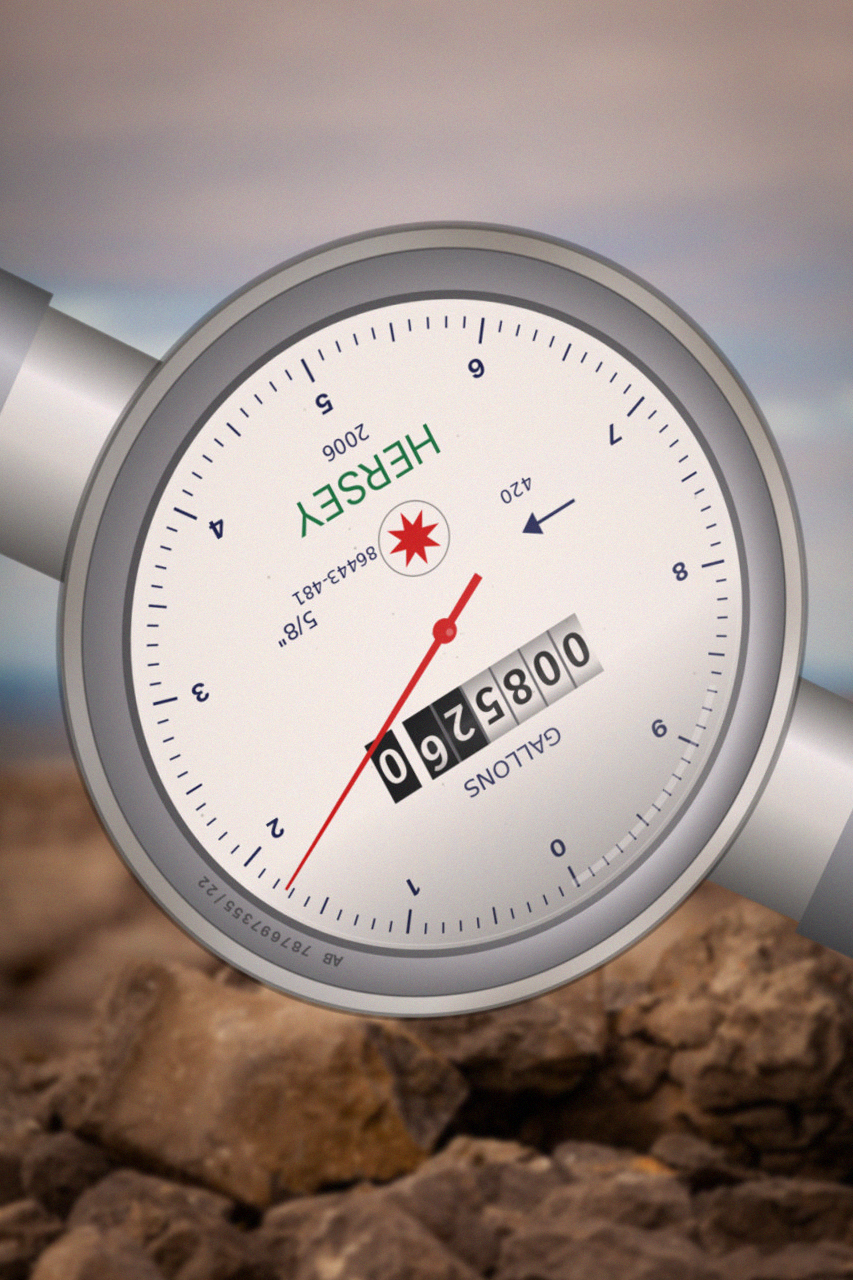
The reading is 85261.7 gal
